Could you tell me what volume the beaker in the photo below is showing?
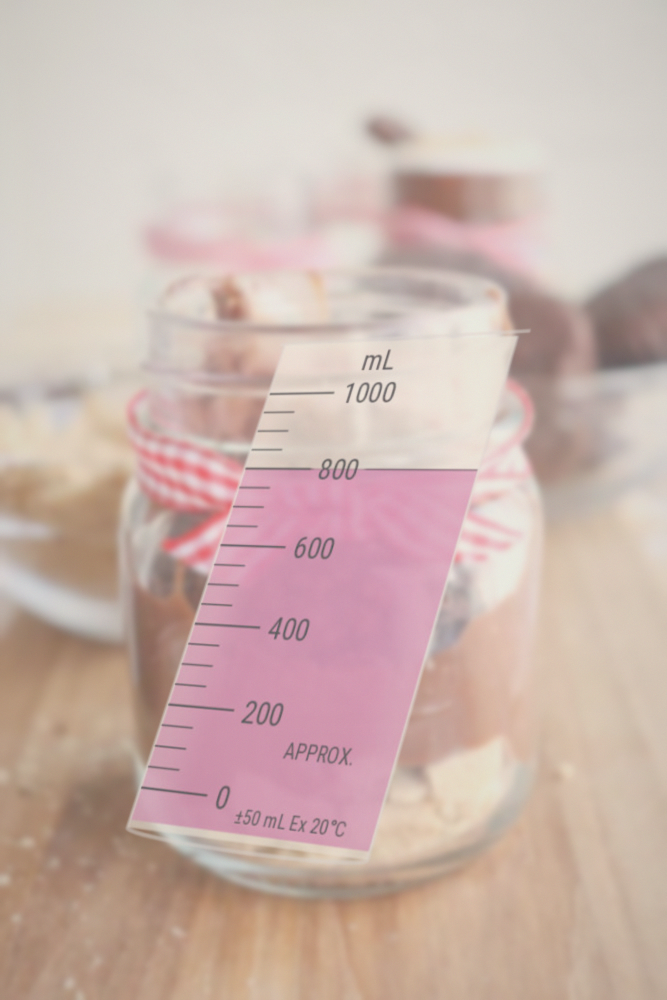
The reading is 800 mL
